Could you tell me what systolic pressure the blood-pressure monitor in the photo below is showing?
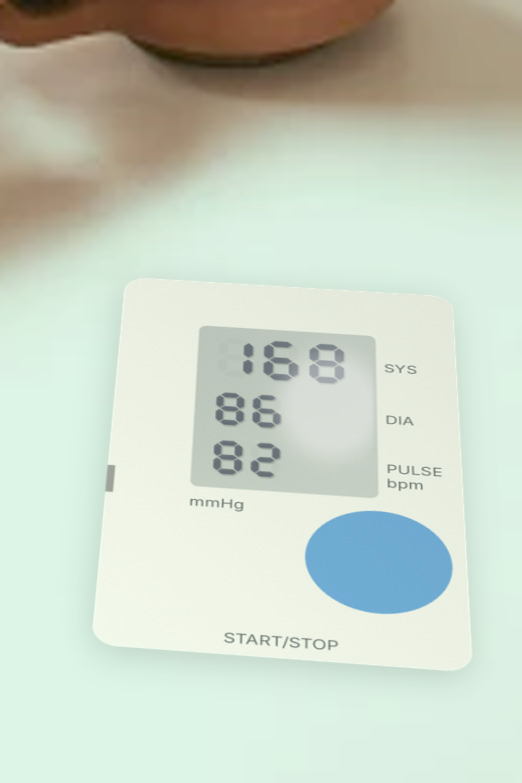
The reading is 168 mmHg
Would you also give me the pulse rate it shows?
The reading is 82 bpm
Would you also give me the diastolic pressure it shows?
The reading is 86 mmHg
